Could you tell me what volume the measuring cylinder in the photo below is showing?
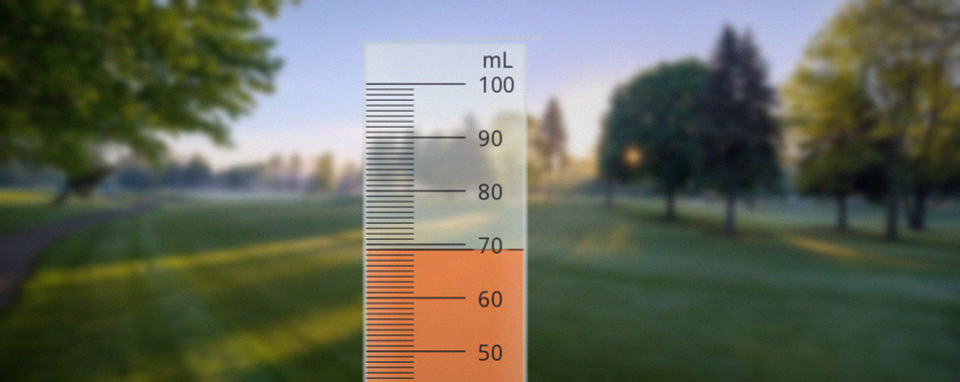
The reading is 69 mL
